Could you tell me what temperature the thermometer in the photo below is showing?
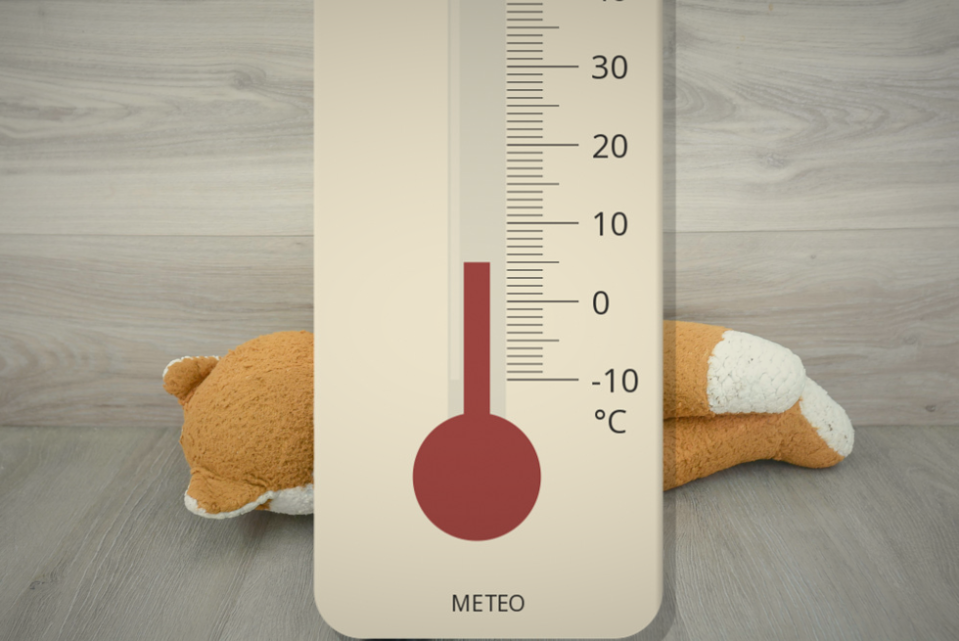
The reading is 5 °C
